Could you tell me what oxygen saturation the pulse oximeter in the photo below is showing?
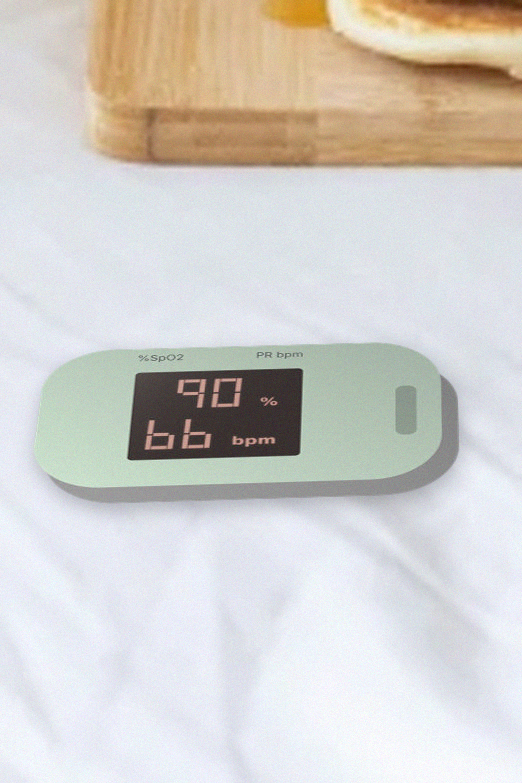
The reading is 90 %
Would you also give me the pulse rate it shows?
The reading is 66 bpm
